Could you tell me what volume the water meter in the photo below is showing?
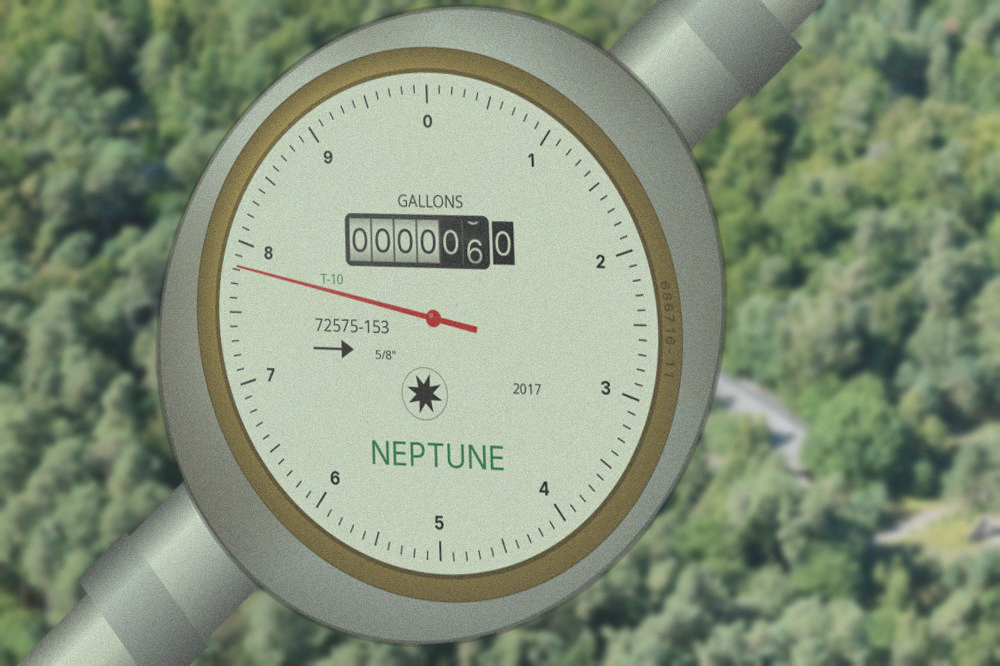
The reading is 57.8 gal
